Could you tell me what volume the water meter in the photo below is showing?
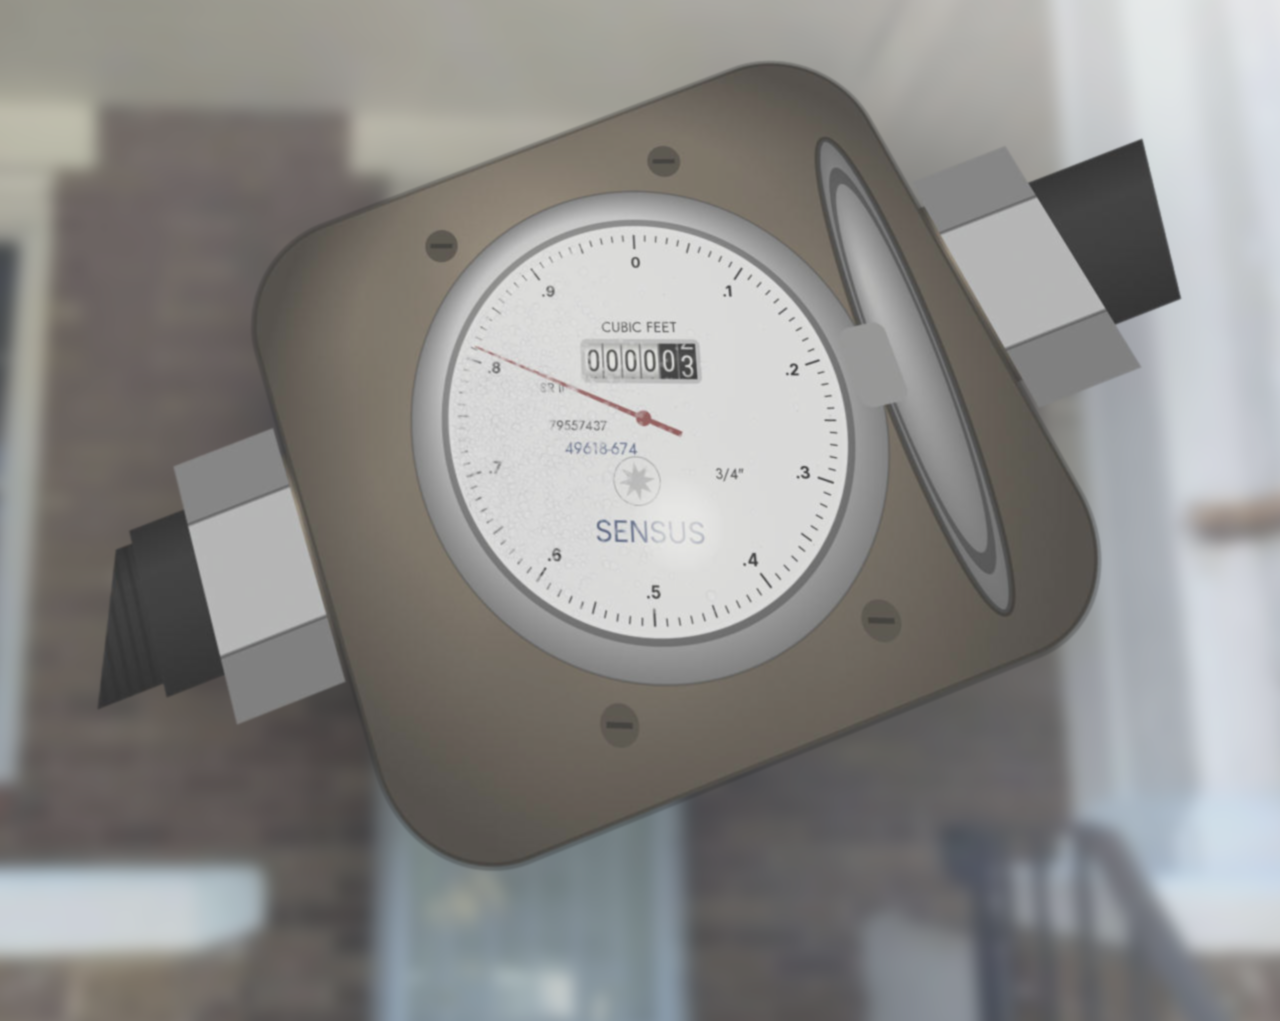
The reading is 2.81 ft³
